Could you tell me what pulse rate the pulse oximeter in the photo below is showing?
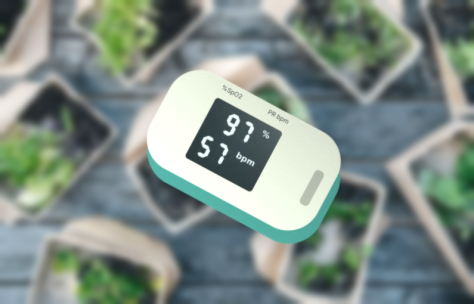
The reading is 57 bpm
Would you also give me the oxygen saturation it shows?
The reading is 97 %
